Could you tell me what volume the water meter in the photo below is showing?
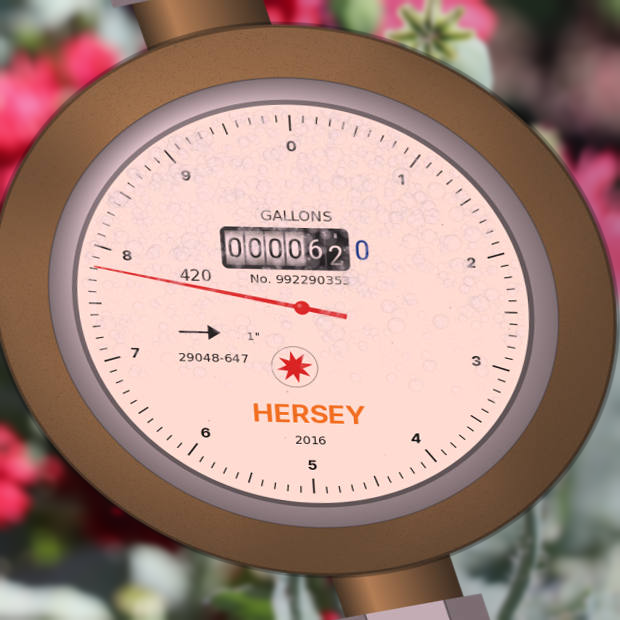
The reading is 617.8 gal
